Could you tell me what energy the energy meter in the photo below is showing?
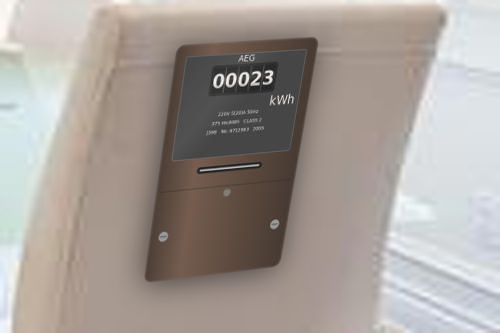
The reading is 23 kWh
